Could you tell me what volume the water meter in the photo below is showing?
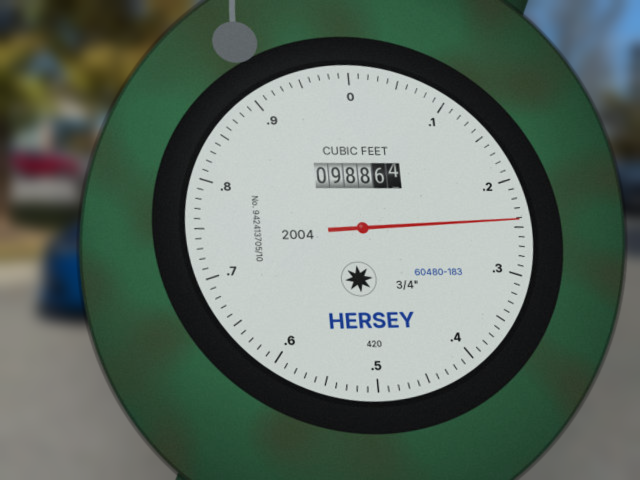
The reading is 98864.24 ft³
